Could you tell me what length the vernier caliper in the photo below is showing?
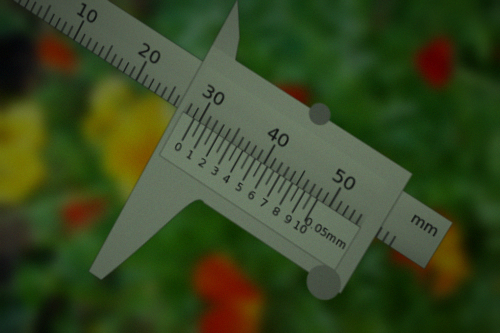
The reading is 29.2 mm
